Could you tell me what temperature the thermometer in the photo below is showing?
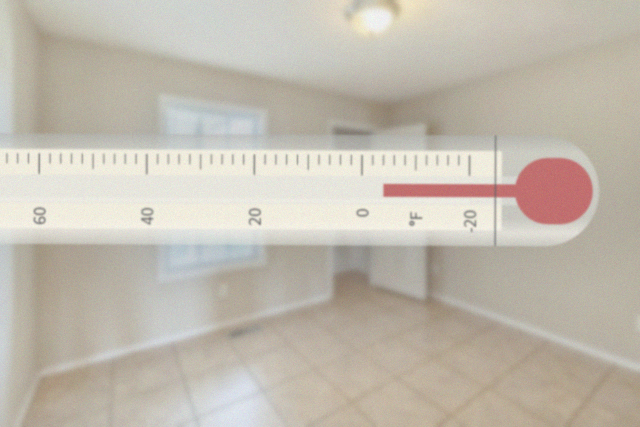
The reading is -4 °F
